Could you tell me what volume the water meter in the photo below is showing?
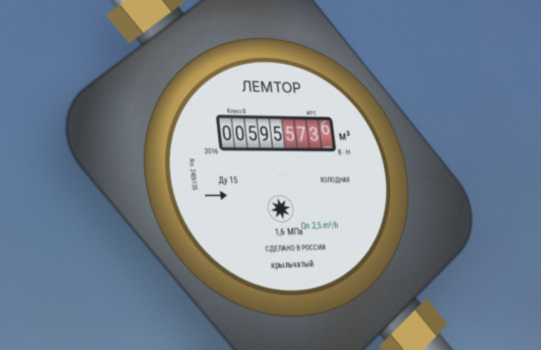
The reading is 595.5736 m³
